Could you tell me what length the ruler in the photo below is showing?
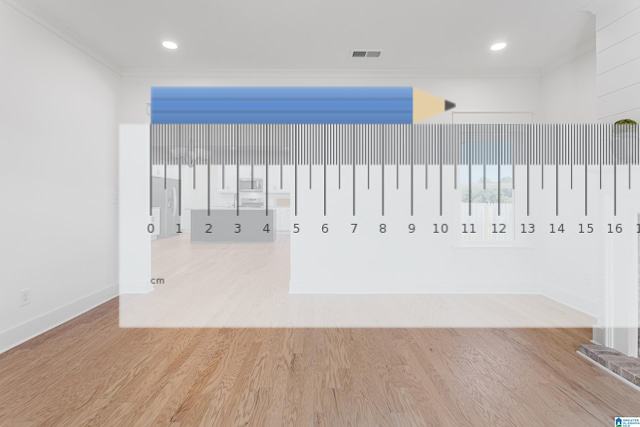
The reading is 10.5 cm
